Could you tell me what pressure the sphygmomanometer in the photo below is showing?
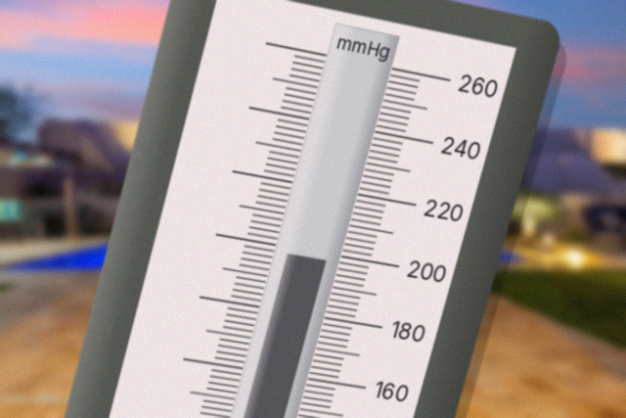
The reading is 198 mmHg
